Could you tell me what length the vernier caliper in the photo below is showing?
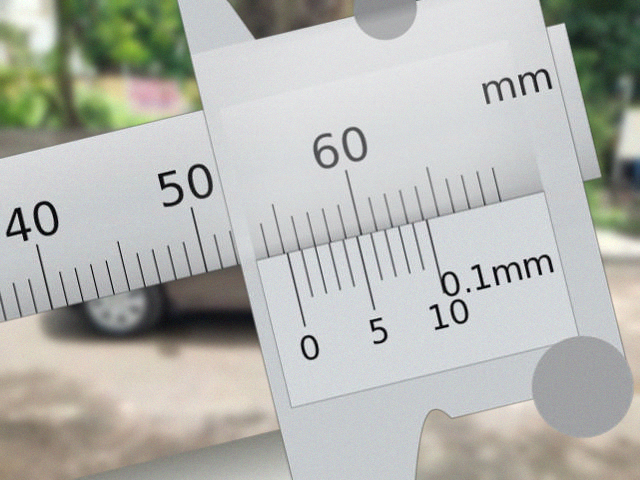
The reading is 55.2 mm
